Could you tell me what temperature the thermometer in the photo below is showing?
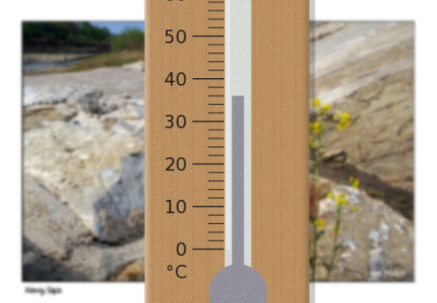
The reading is 36 °C
